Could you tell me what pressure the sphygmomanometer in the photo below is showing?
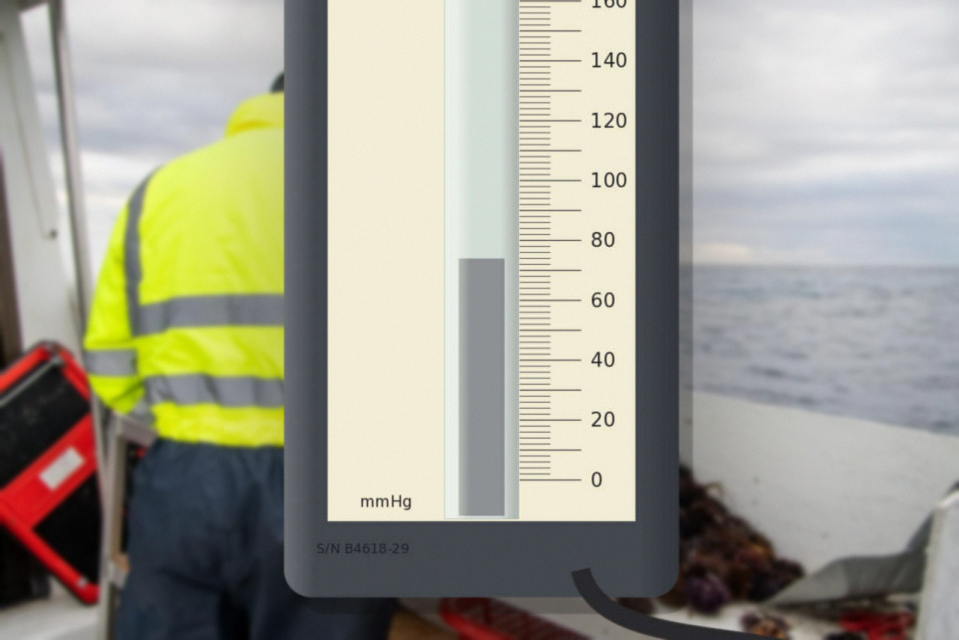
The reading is 74 mmHg
